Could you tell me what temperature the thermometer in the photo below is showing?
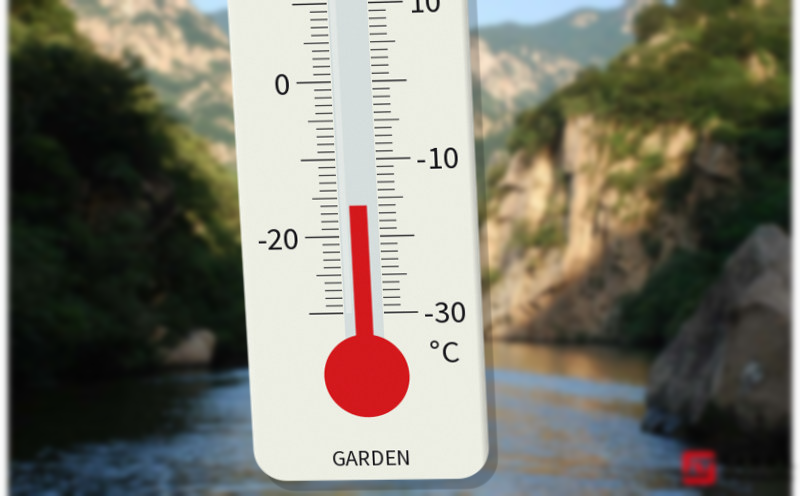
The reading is -16 °C
